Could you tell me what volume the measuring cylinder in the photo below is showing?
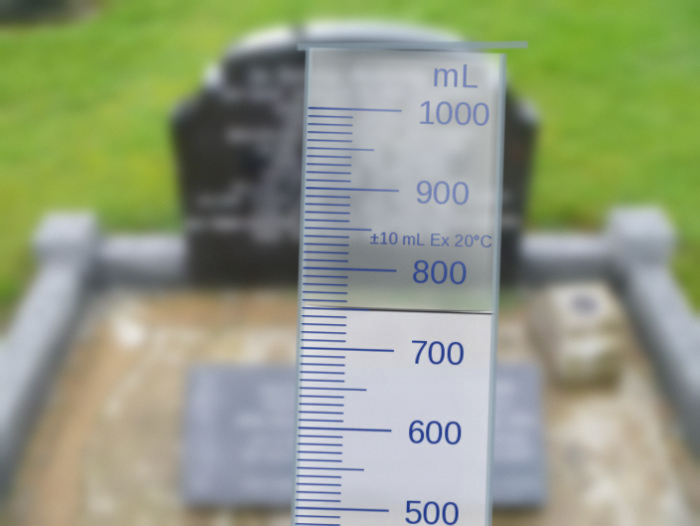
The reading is 750 mL
